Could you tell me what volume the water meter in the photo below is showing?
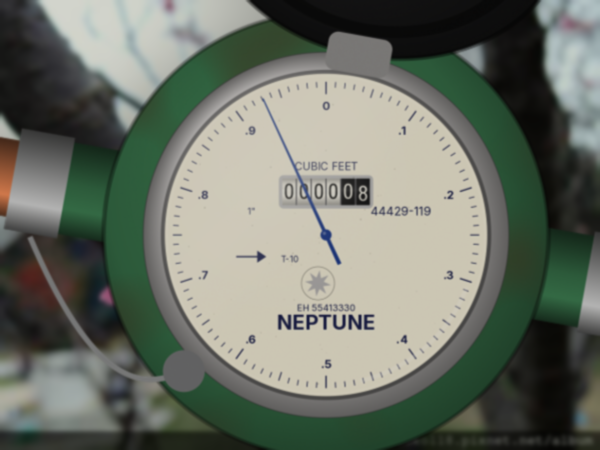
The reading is 7.93 ft³
